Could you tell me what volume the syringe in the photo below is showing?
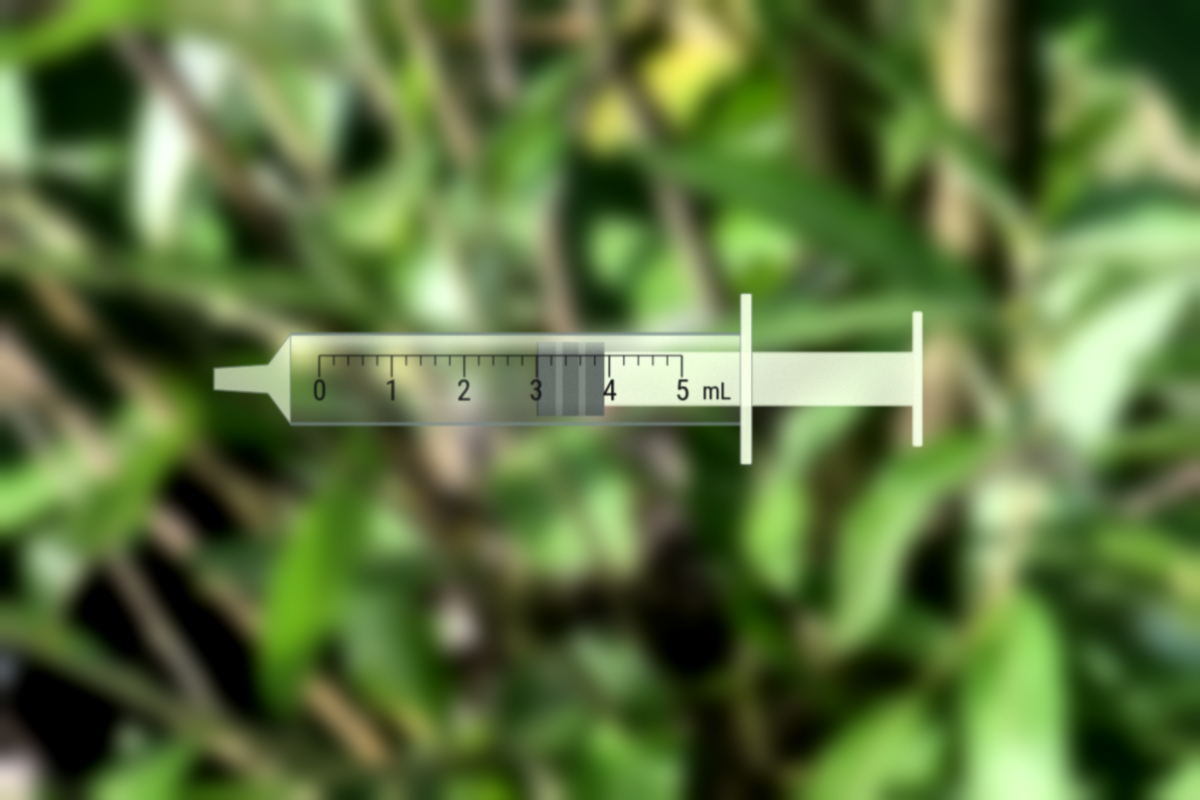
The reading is 3 mL
